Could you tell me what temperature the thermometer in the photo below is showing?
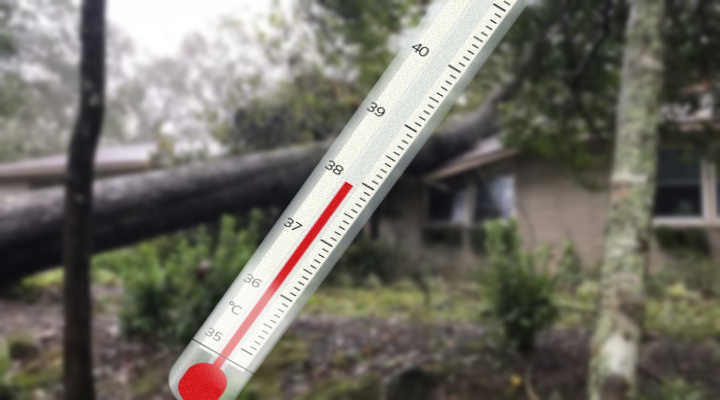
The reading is 37.9 °C
